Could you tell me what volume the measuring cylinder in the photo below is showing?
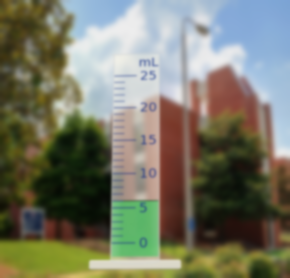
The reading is 6 mL
